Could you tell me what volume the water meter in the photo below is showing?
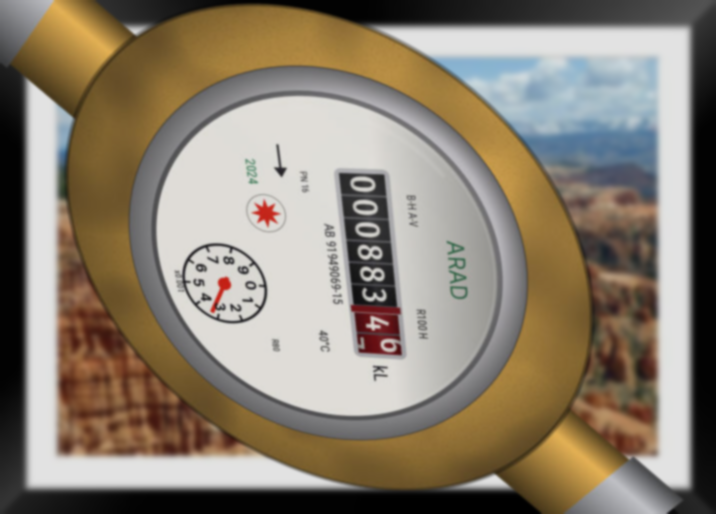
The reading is 883.463 kL
